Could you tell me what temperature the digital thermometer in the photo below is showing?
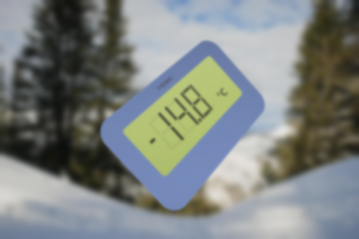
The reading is -14.8 °C
